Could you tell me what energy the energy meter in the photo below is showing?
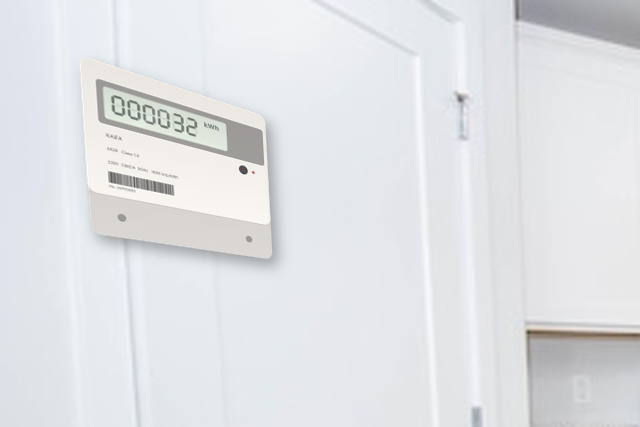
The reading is 32 kWh
